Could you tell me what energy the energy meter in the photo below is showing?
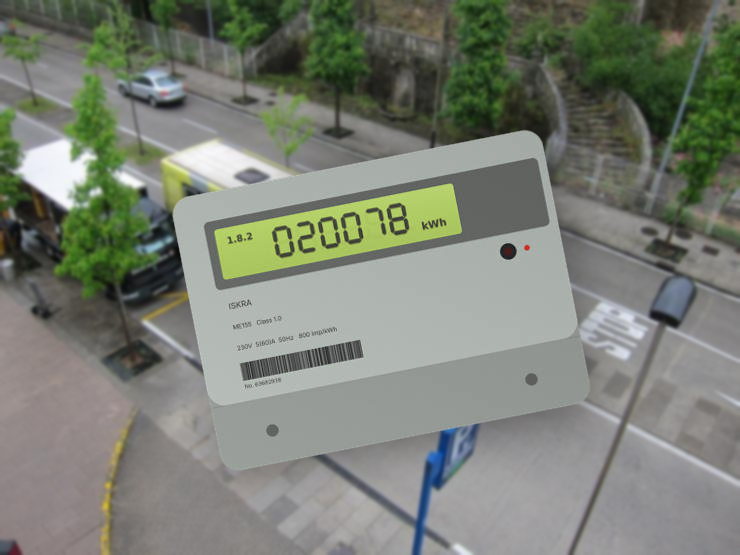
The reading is 20078 kWh
